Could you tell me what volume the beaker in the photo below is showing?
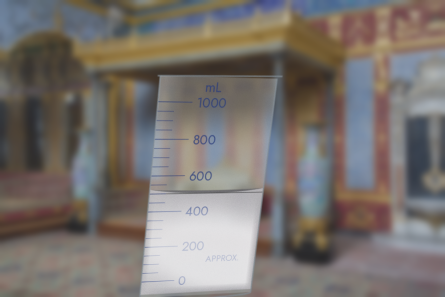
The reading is 500 mL
